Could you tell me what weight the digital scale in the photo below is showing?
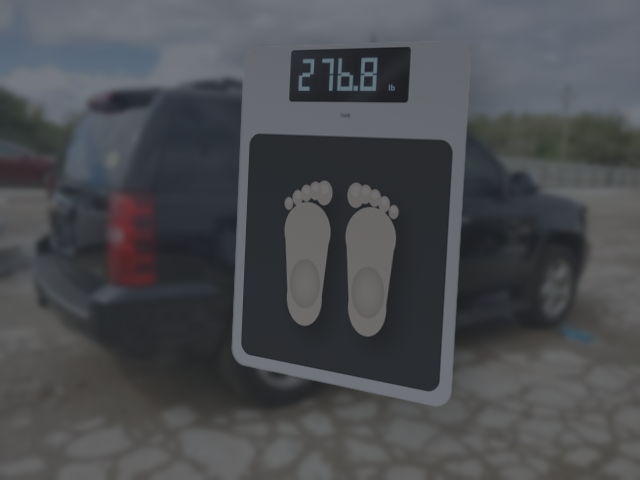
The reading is 276.8 lb
